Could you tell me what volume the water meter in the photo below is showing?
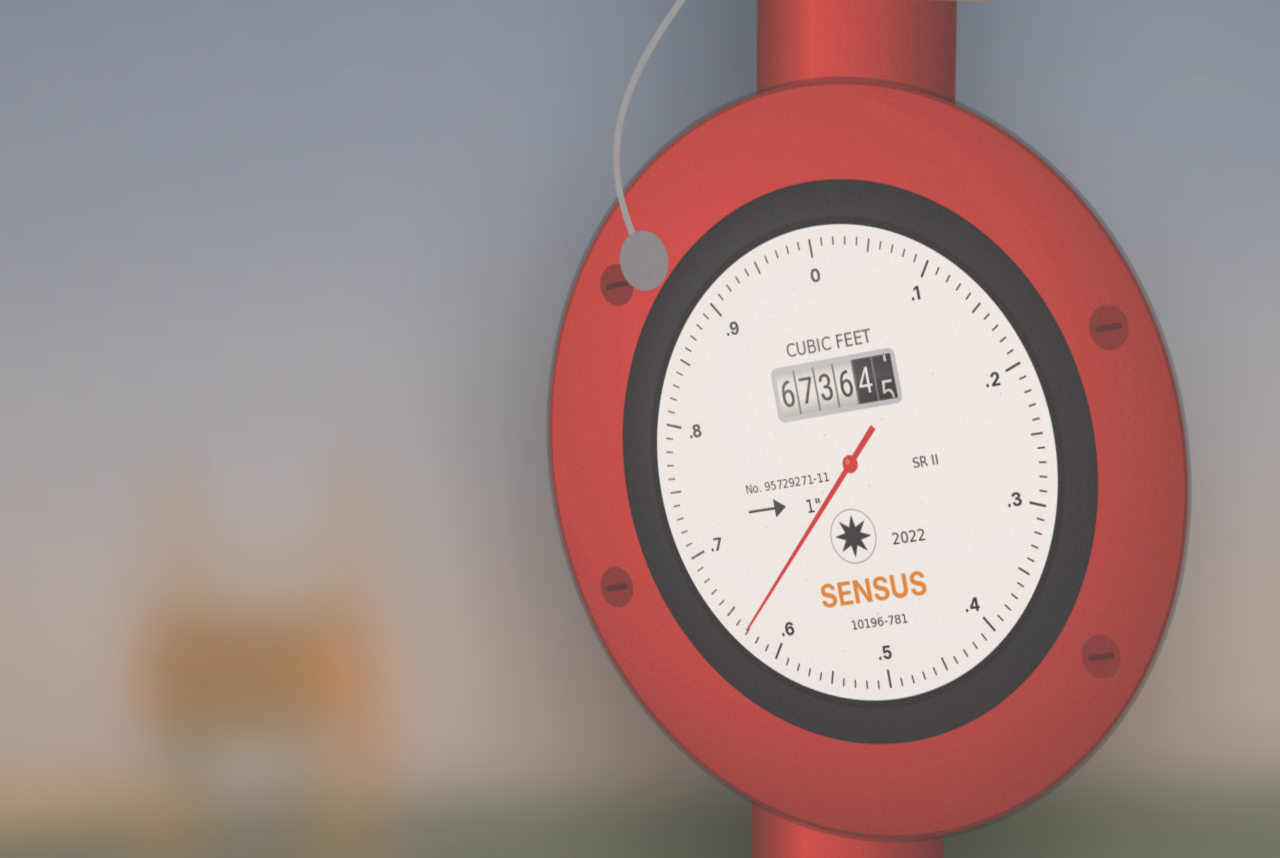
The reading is 673644.63 ft³
